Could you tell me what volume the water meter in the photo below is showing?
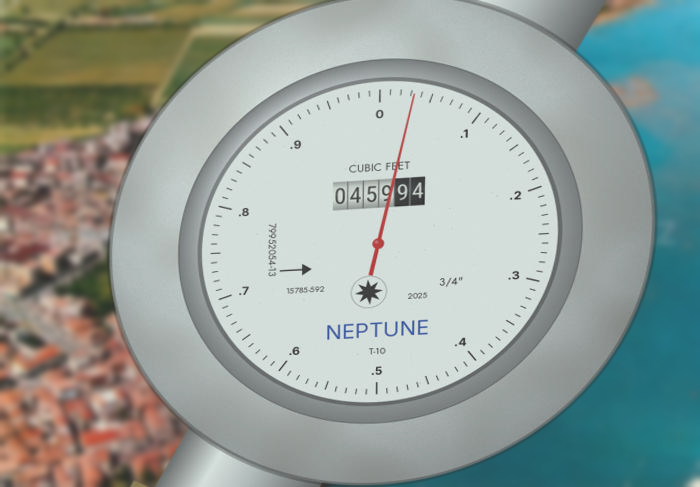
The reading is 45994.03 ft³
